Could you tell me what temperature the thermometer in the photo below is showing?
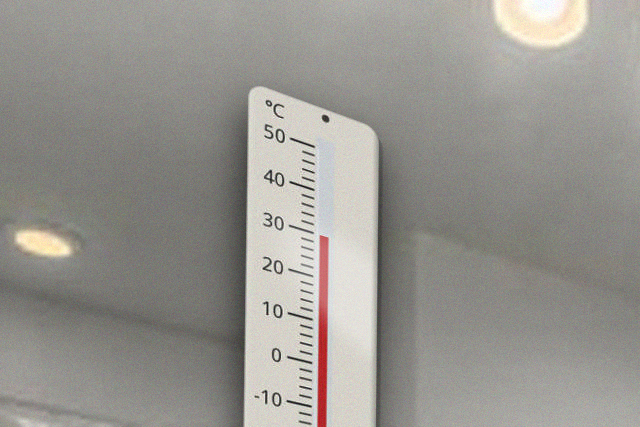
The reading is 30 °C
